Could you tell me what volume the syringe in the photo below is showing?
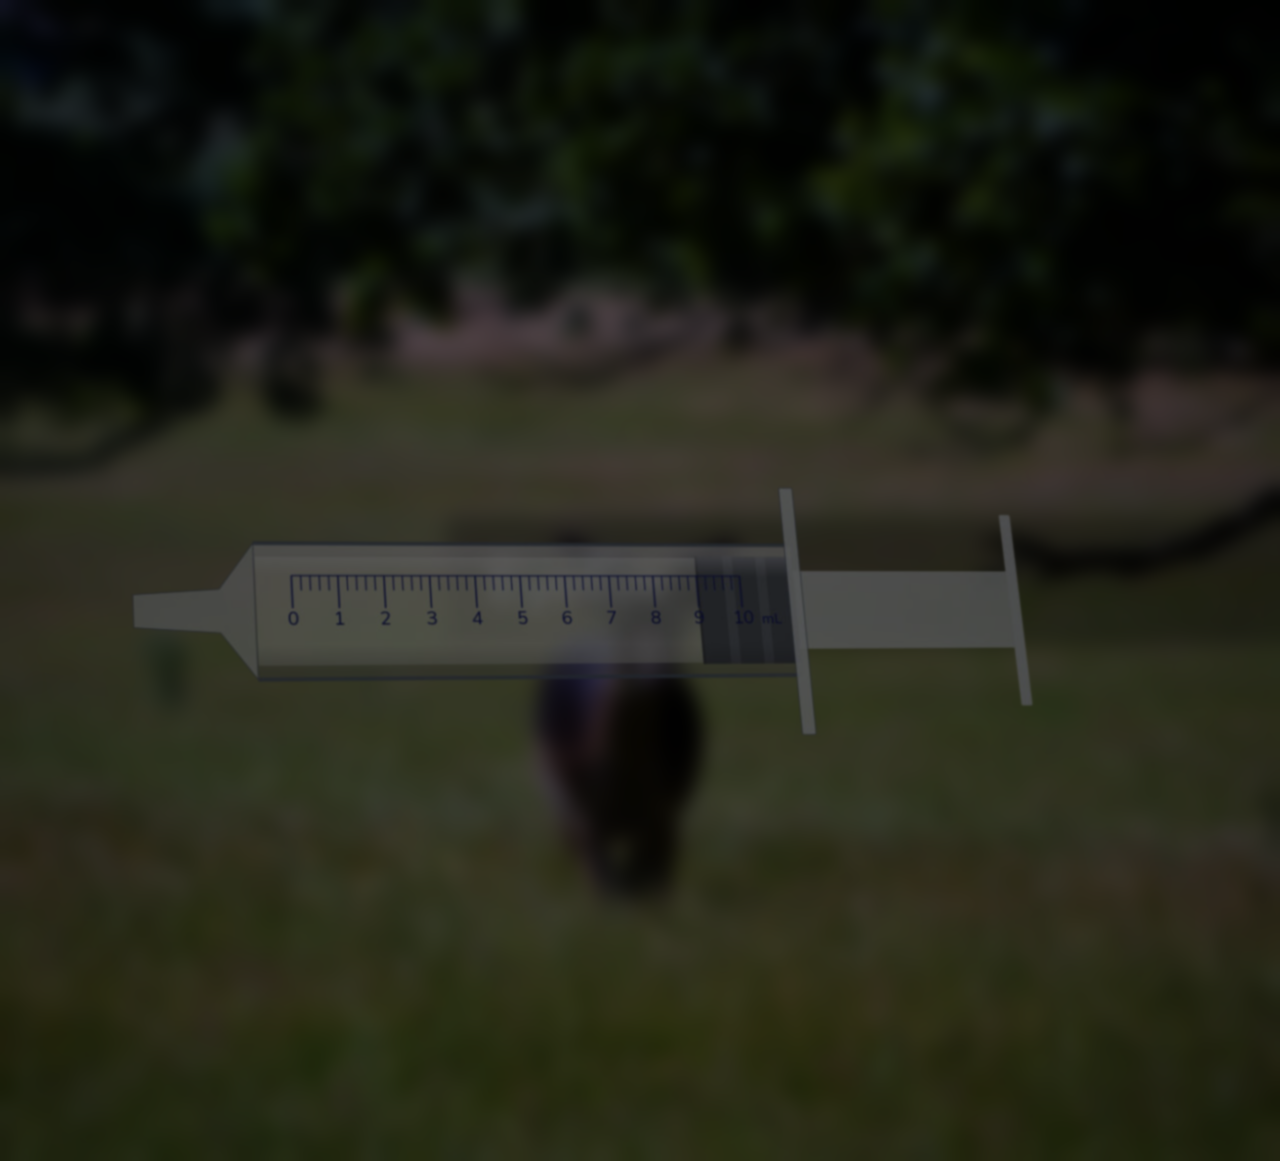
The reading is 9 mL
